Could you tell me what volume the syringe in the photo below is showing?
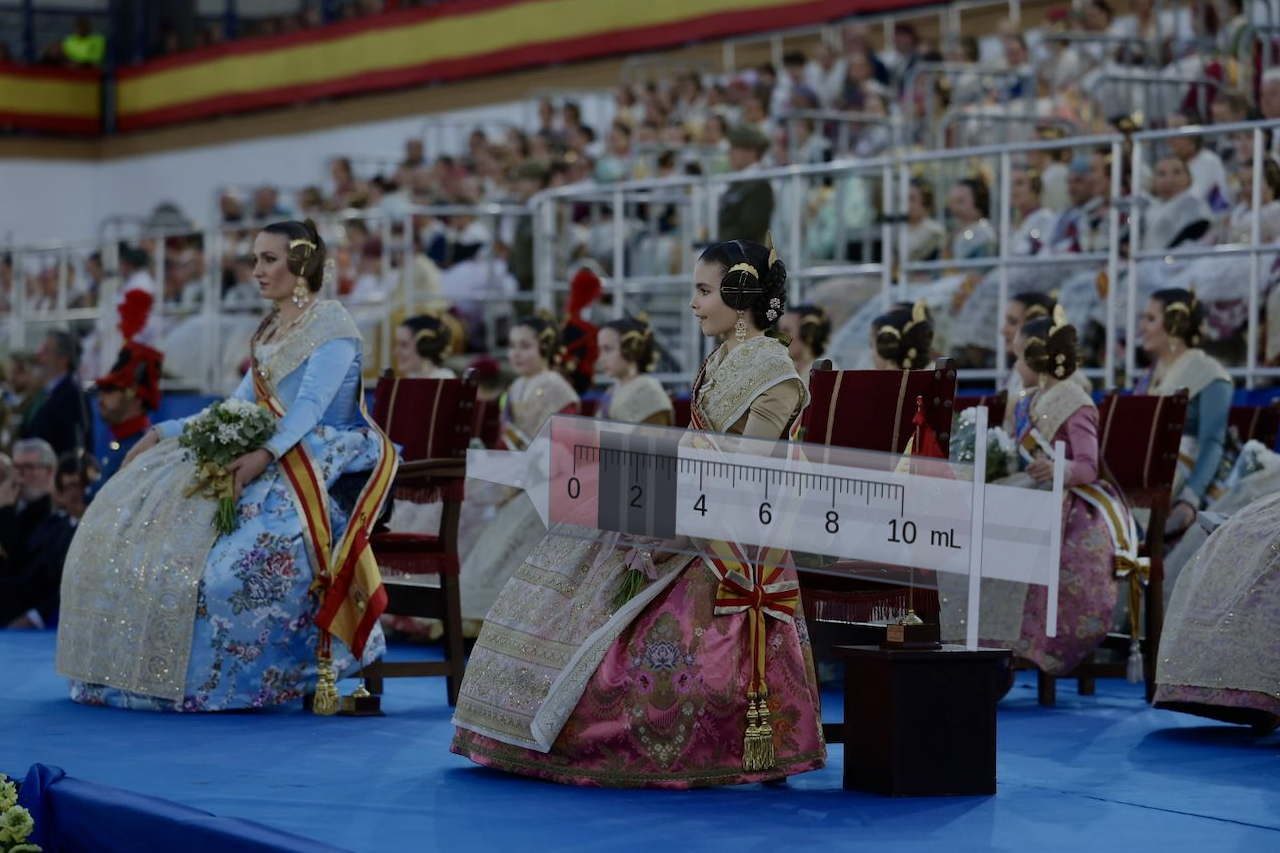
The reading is 0.8 mL
